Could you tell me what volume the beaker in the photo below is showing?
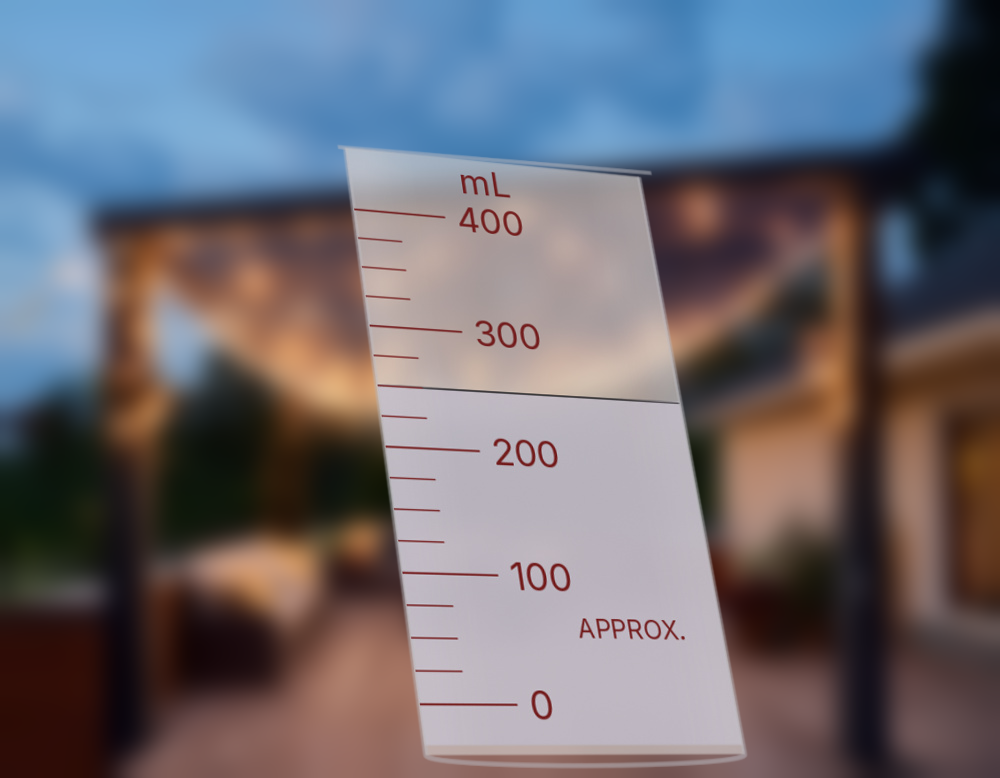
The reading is 250 mL
